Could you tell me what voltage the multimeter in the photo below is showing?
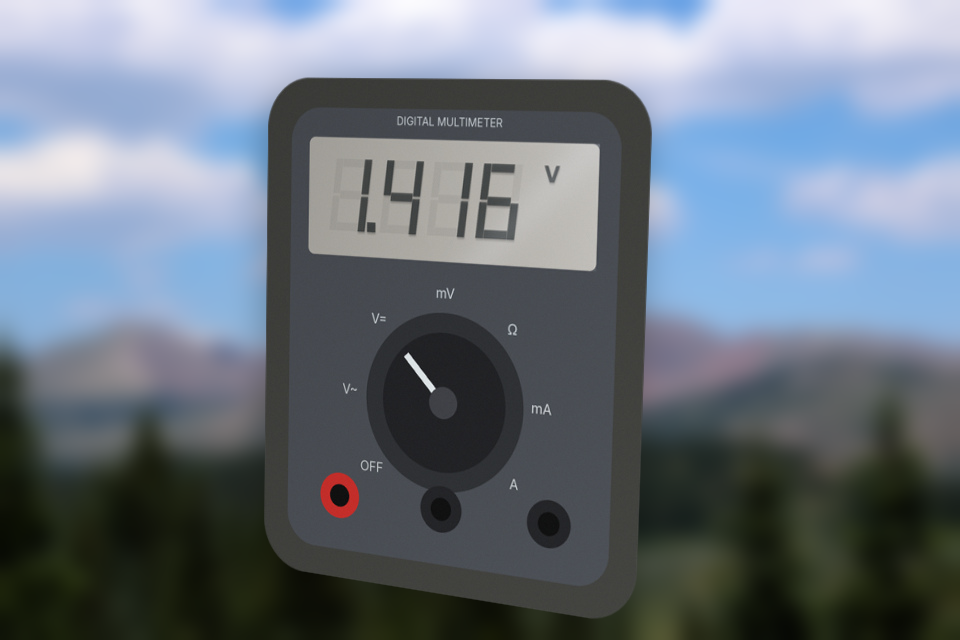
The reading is 1.416 V
